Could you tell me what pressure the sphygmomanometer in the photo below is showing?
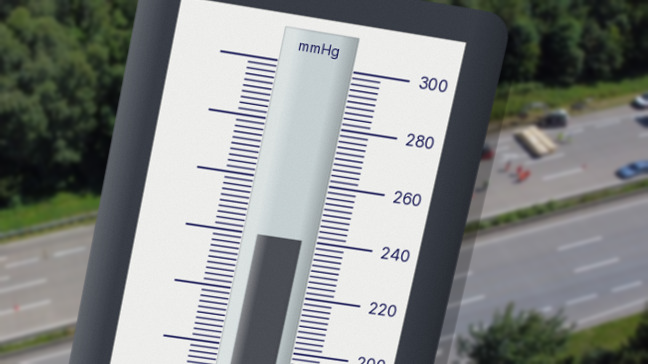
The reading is 240 mmHg
